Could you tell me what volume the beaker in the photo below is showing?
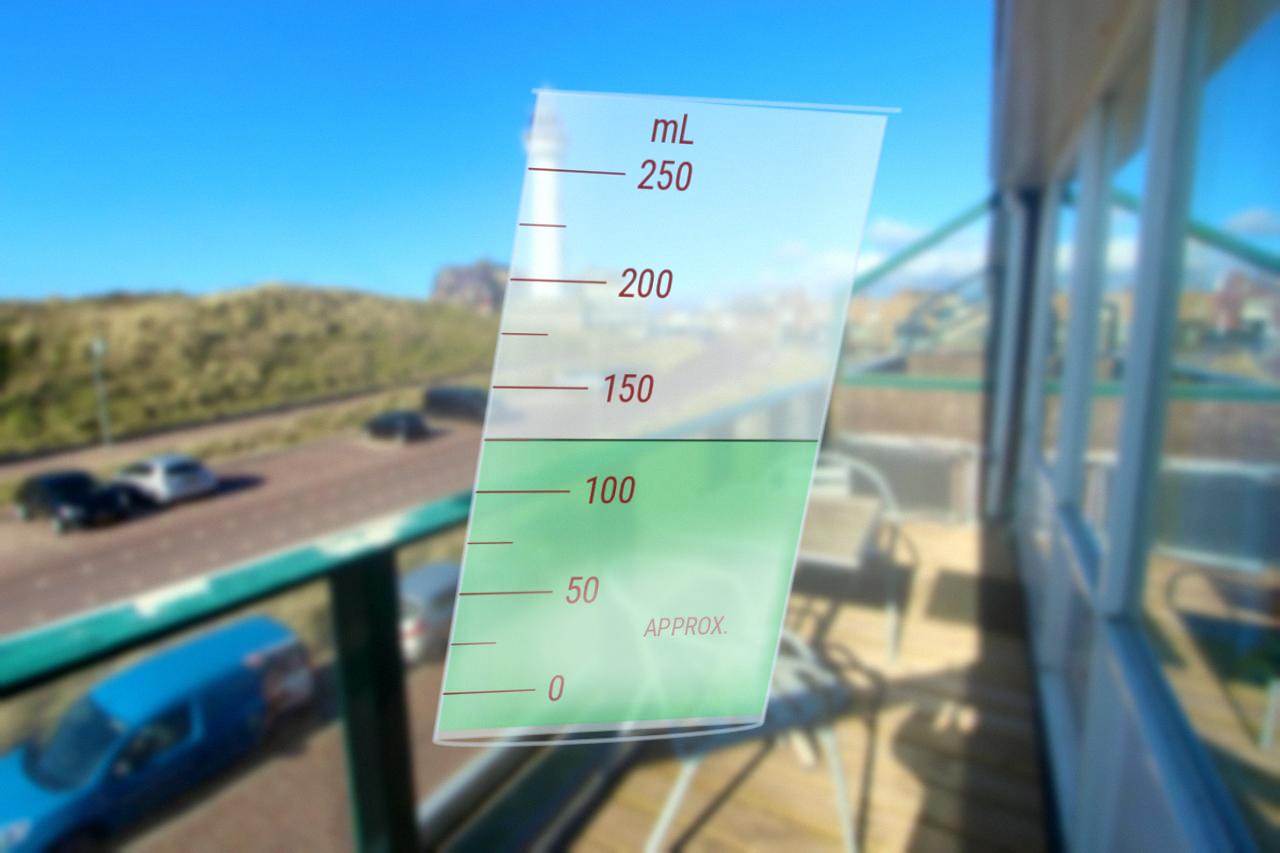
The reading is 125 mL
